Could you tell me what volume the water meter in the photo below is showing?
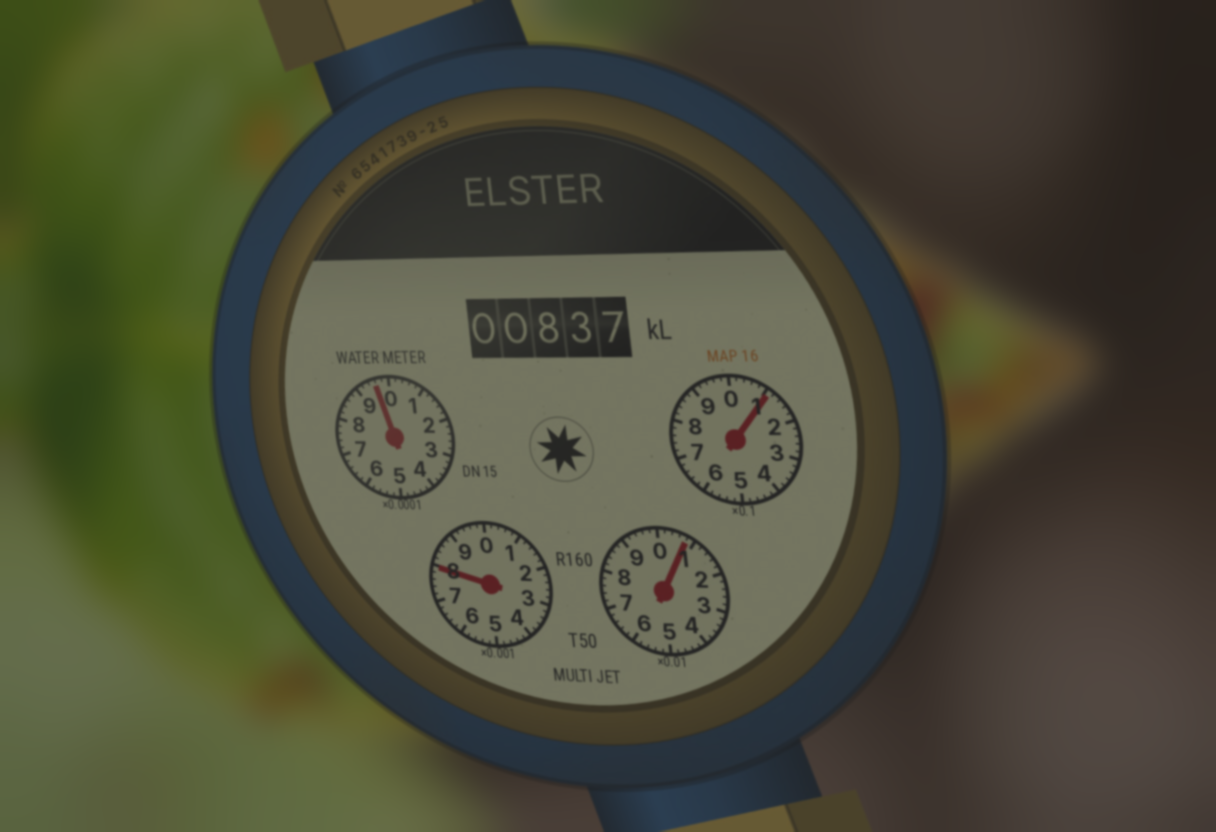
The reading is 837.1079 kL
